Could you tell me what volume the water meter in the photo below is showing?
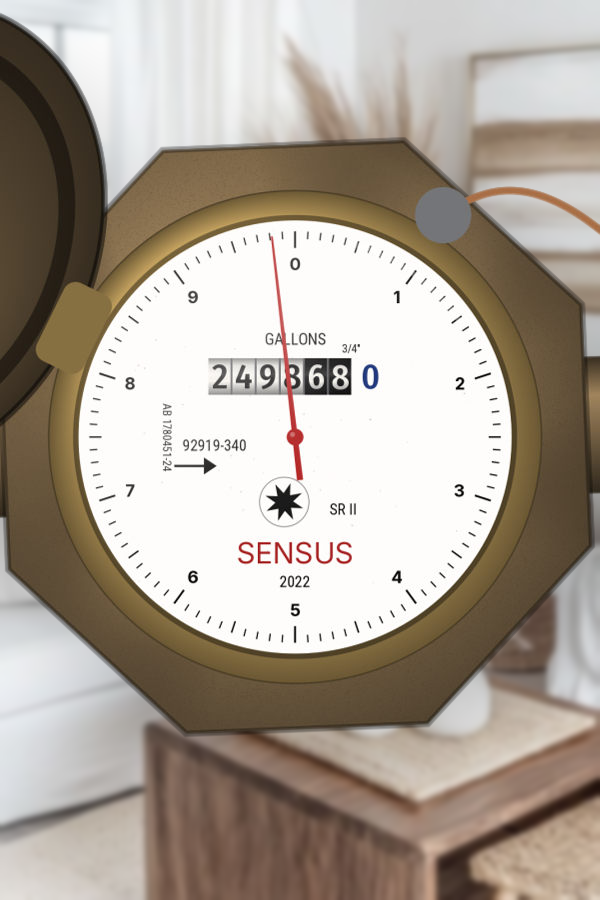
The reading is 2498679.8 gal
